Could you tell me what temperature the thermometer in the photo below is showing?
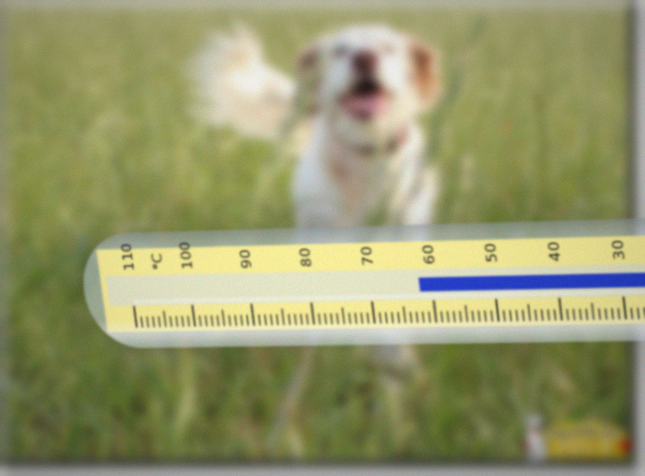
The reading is 62 °C
